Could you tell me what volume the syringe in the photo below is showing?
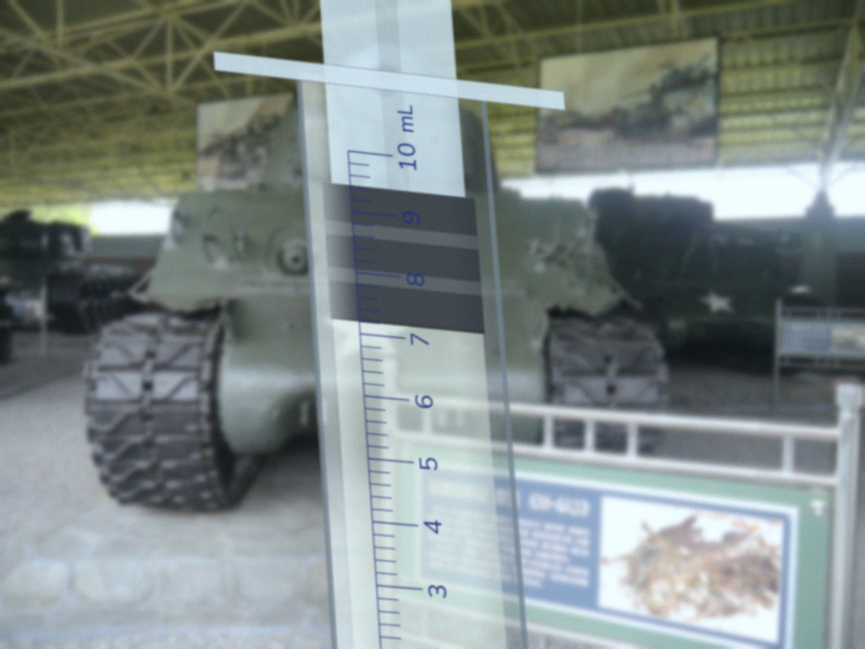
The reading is 7.2 mL
